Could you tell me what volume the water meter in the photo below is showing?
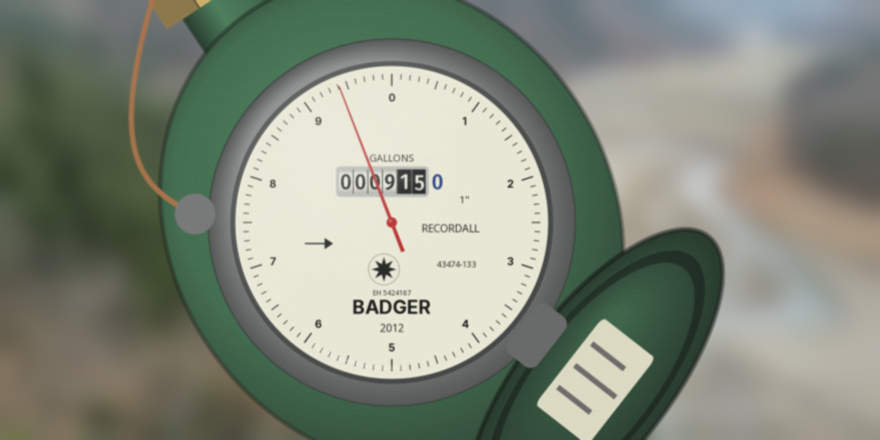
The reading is 9149.4 gal
